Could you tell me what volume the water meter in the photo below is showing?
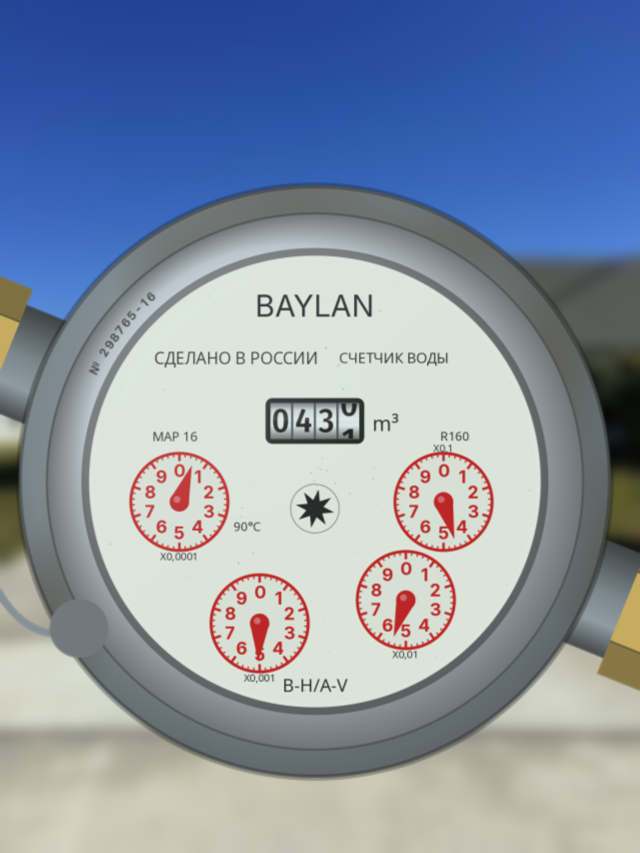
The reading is 430.4550 m³
